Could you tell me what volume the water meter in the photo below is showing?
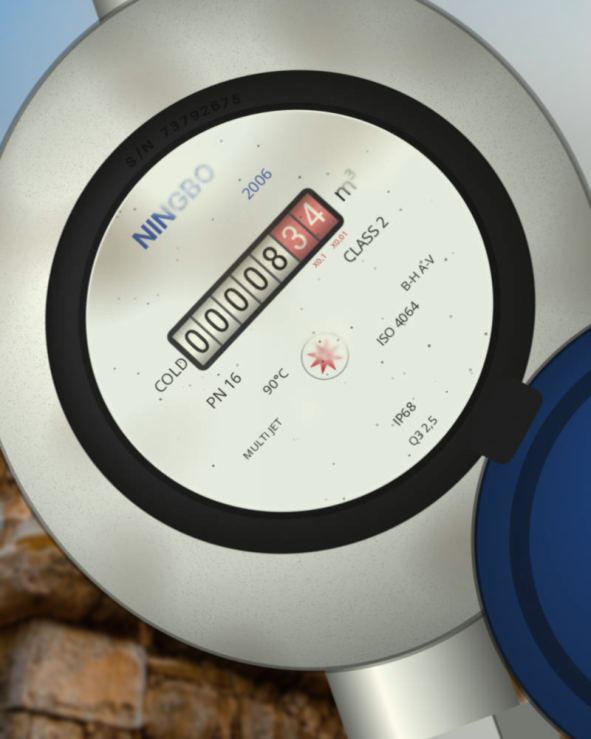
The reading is 8.34 m³
